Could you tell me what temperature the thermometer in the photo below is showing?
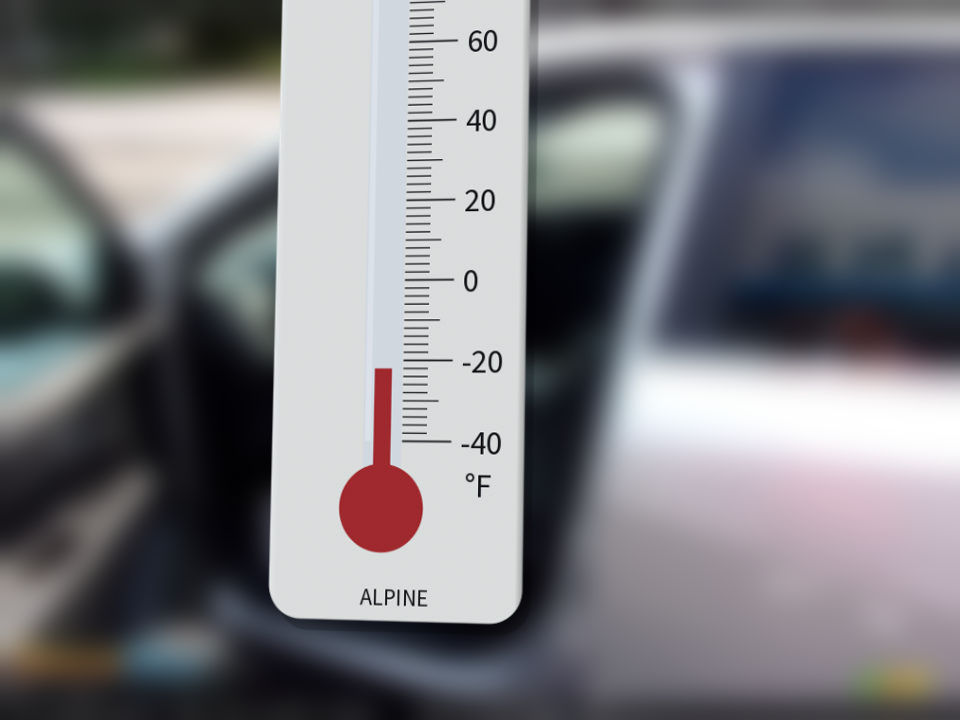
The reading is -22 °F
